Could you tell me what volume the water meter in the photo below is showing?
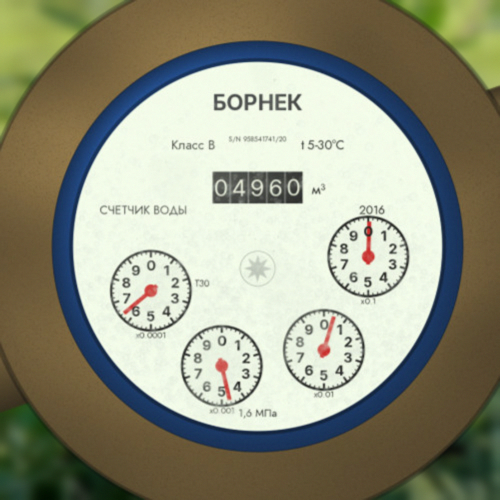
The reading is 4960.0046 m³
